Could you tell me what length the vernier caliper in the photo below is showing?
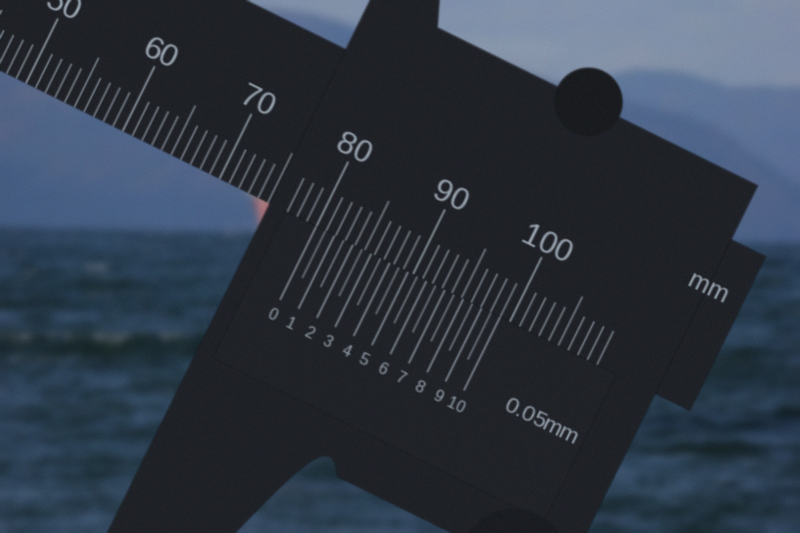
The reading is 80.0 mm
